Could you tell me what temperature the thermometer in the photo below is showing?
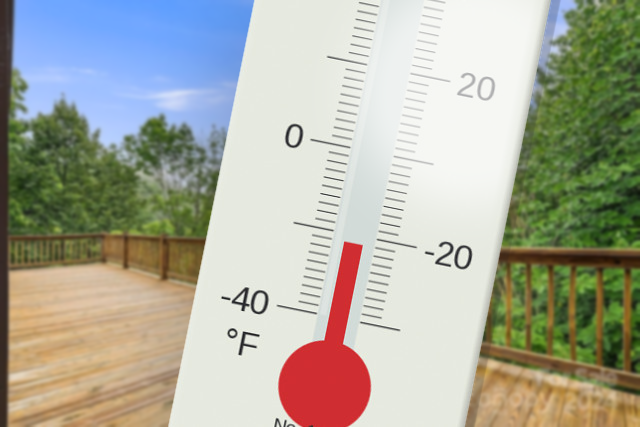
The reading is -22 °F
